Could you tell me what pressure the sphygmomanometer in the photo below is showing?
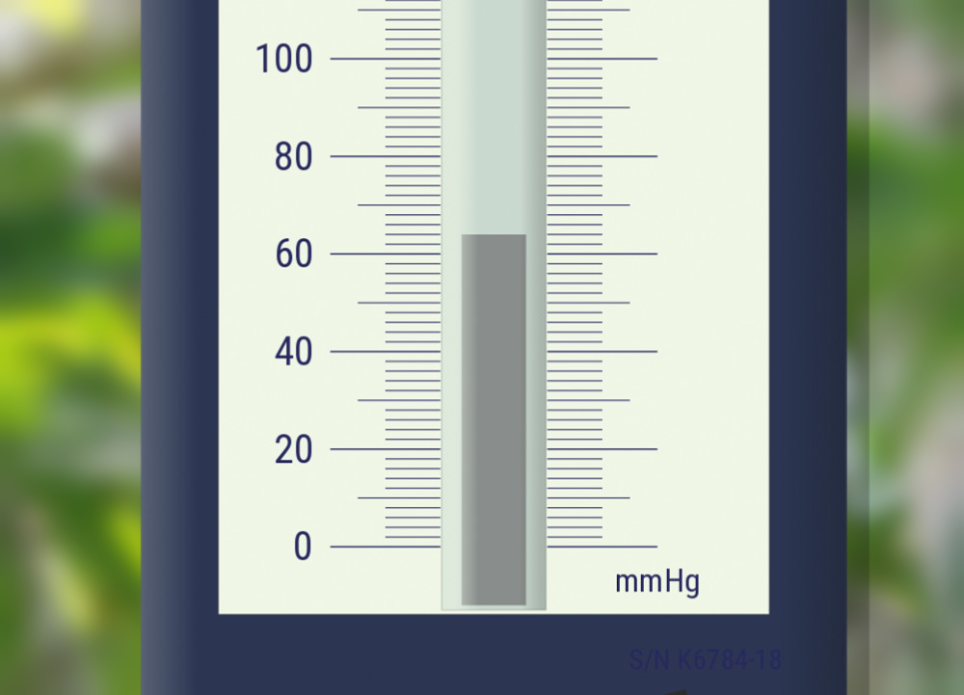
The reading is 64 mmHg
